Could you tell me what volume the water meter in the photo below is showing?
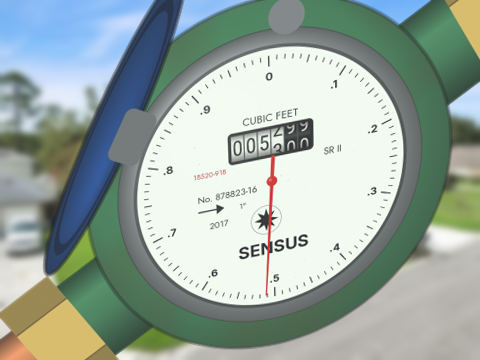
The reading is 5299.51 ft³
